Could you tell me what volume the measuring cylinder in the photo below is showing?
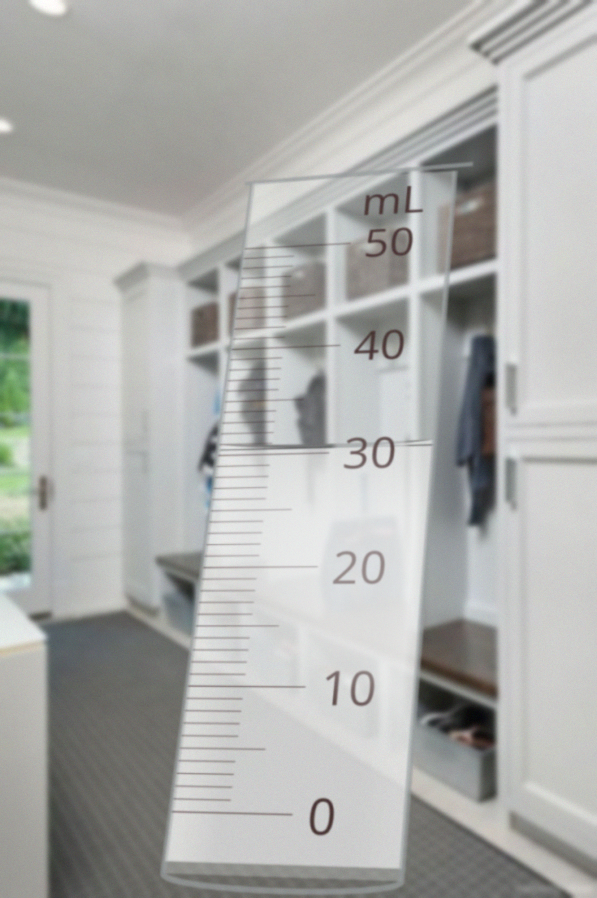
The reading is 30.5 mL
